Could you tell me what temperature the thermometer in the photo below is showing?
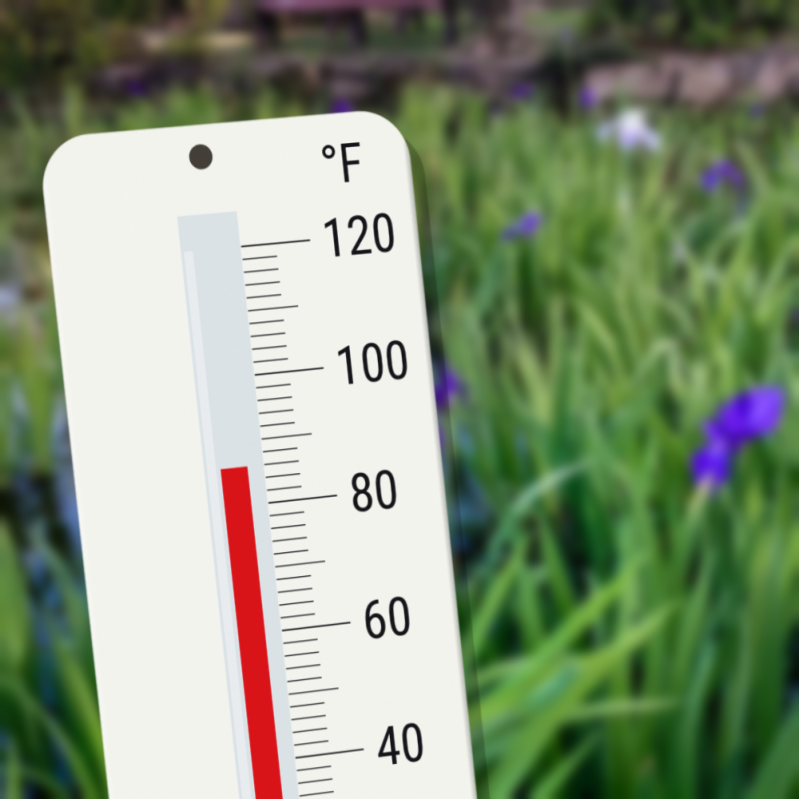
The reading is 86 °F
